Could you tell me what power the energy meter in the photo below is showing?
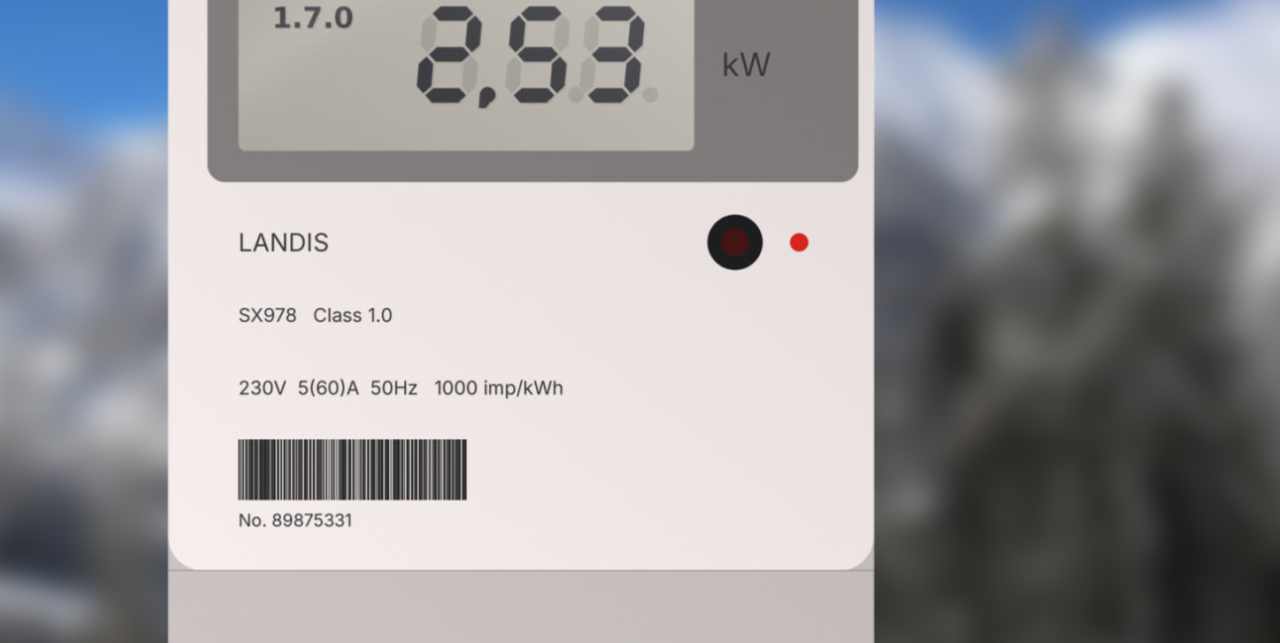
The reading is 2.53 kW
